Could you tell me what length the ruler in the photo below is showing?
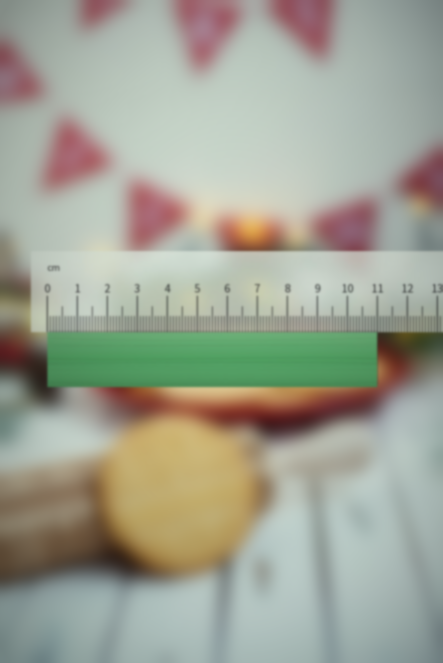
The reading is 11 cm
